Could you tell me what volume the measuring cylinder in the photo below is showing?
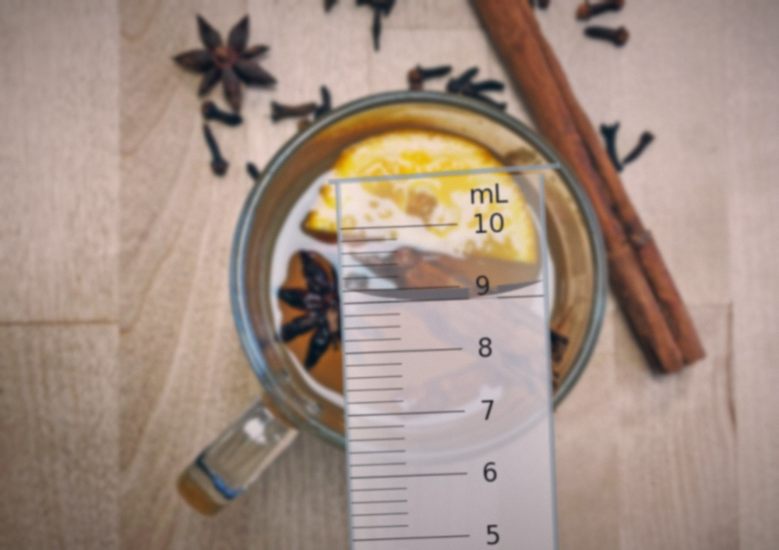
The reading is 8.8 mL
